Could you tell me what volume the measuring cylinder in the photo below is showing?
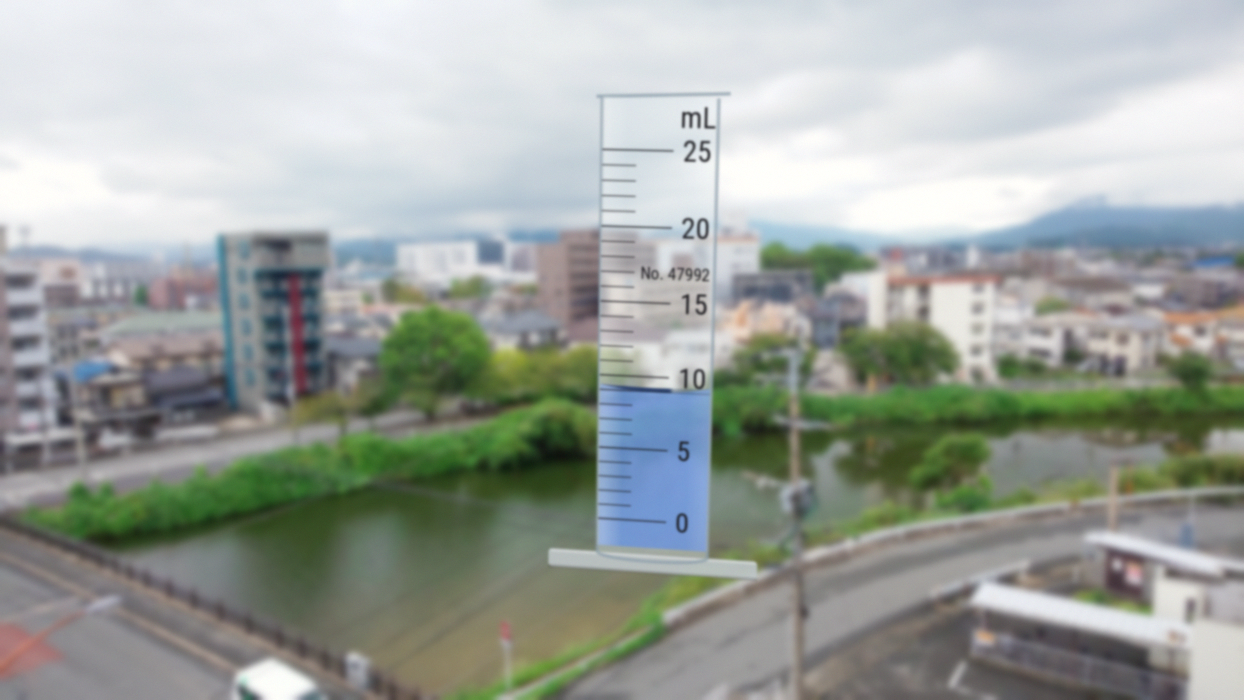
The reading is 9 mL
